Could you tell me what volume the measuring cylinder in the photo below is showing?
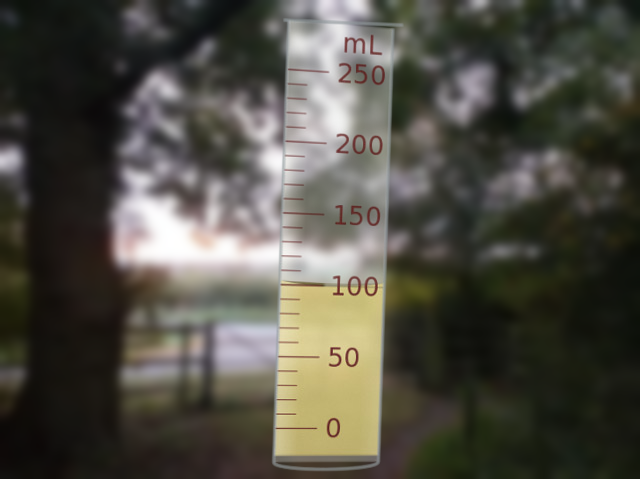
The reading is 100 mL
